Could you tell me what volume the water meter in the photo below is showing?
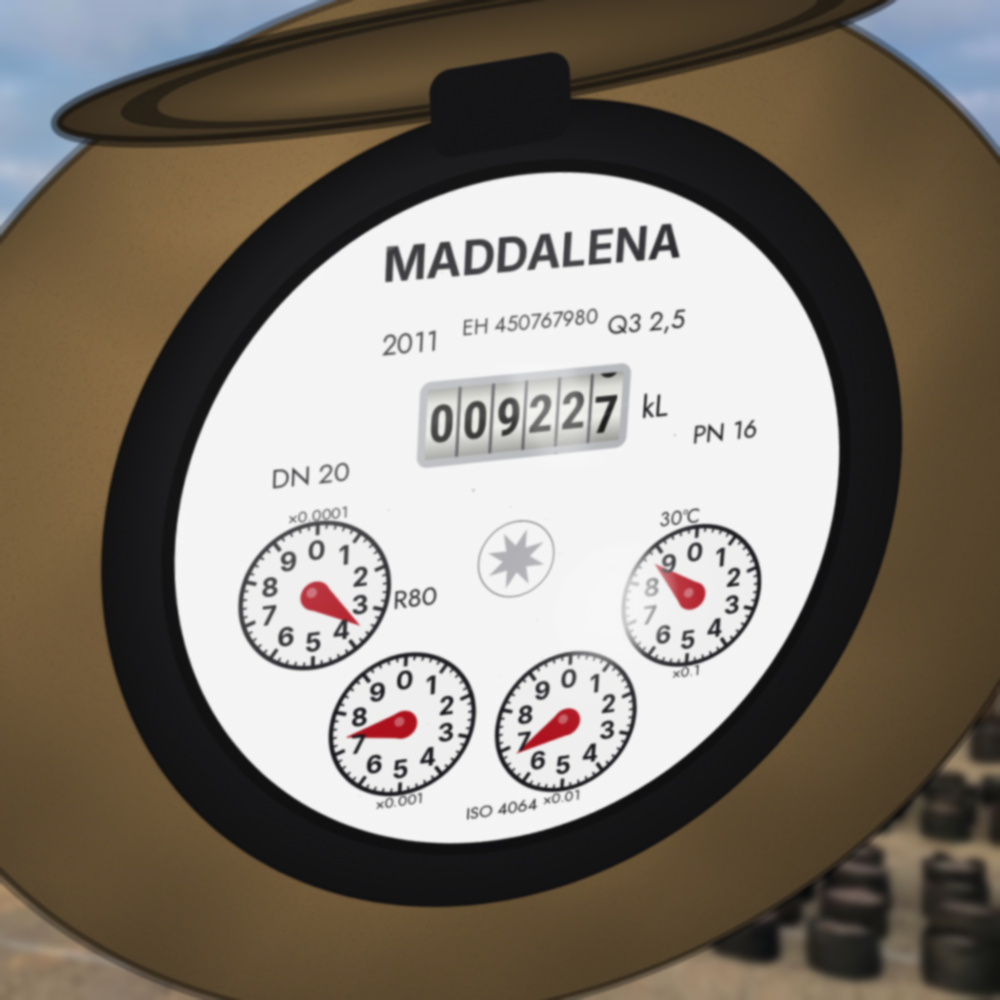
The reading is 9226.8673 kL
